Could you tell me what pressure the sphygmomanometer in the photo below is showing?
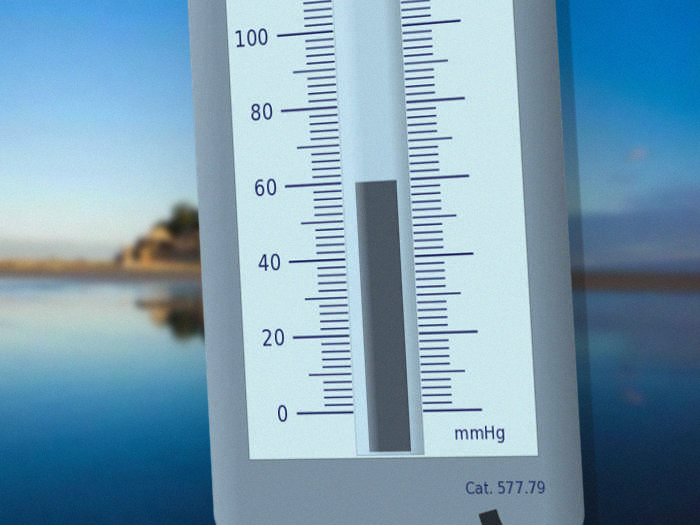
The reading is 60 mmHg
